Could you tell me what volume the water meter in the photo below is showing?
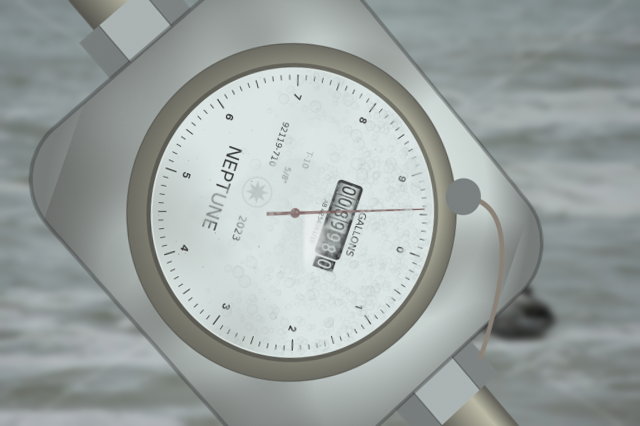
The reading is 89979.4 gal
